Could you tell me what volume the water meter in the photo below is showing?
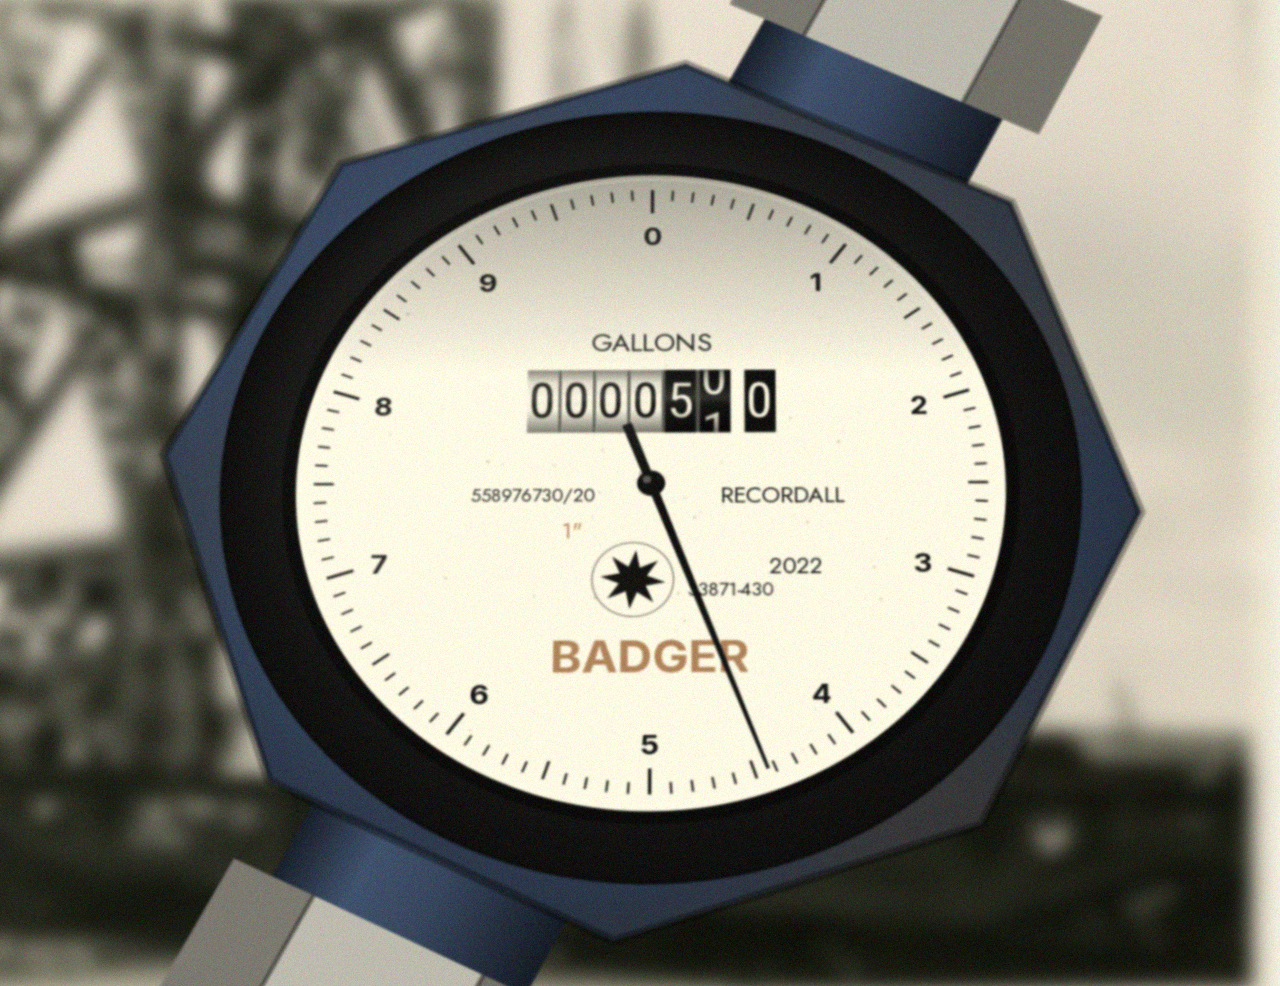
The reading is 504.4 gal
